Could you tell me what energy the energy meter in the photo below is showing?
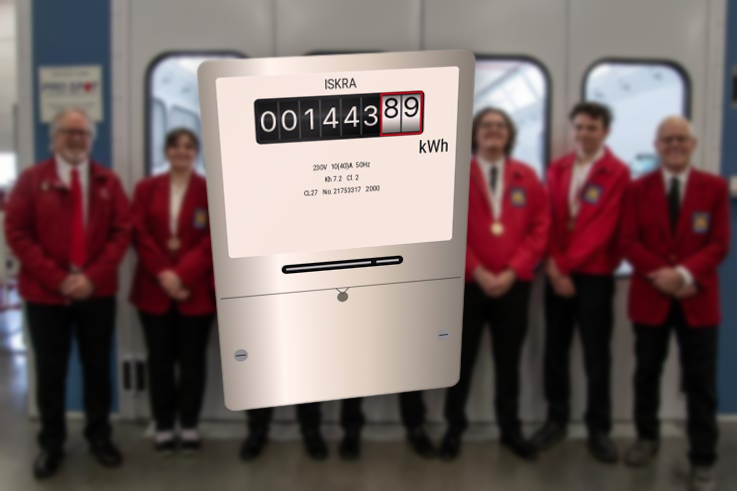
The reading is 1443.89 kWh
